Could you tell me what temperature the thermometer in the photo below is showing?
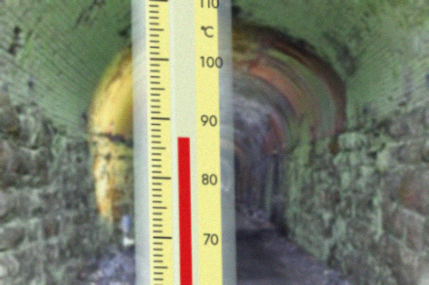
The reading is 87 °C
